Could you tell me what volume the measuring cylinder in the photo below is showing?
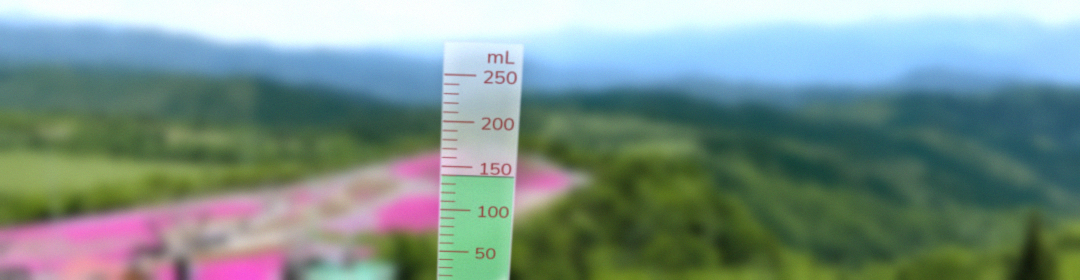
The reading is 140 mL
